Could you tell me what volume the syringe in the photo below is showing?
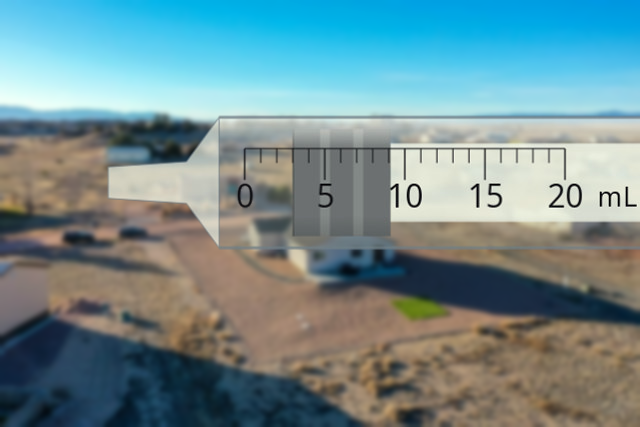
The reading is 3 mL
